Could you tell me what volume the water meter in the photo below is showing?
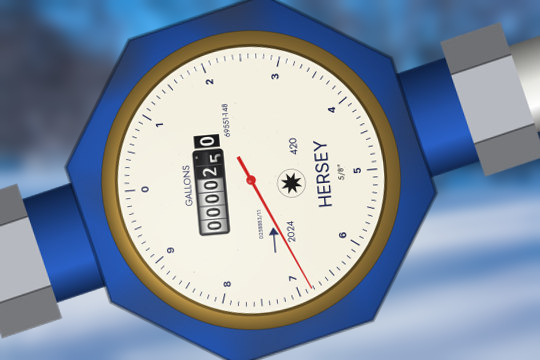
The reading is 246.8 gal
